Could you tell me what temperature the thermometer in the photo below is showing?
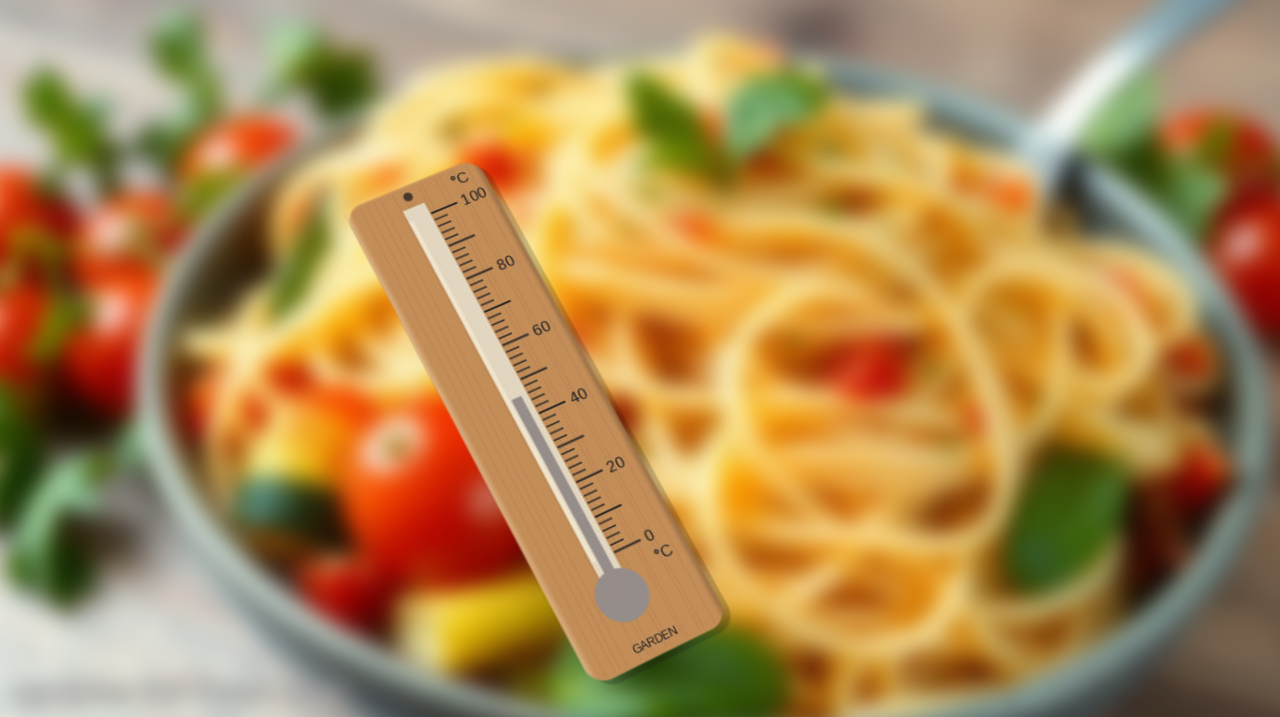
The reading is 46 °C
